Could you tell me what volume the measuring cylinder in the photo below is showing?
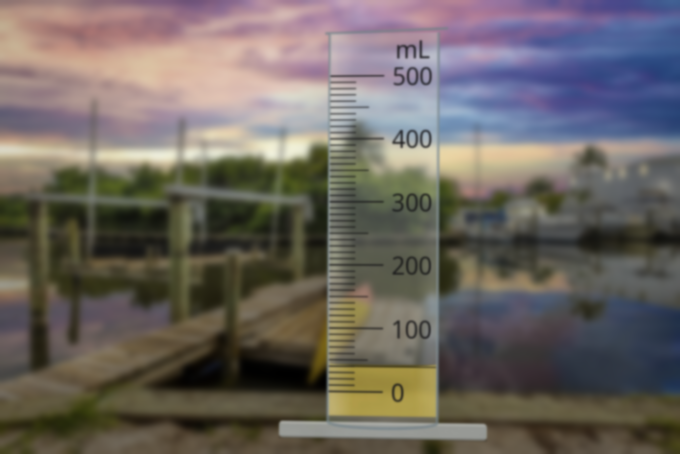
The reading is 40 mL
